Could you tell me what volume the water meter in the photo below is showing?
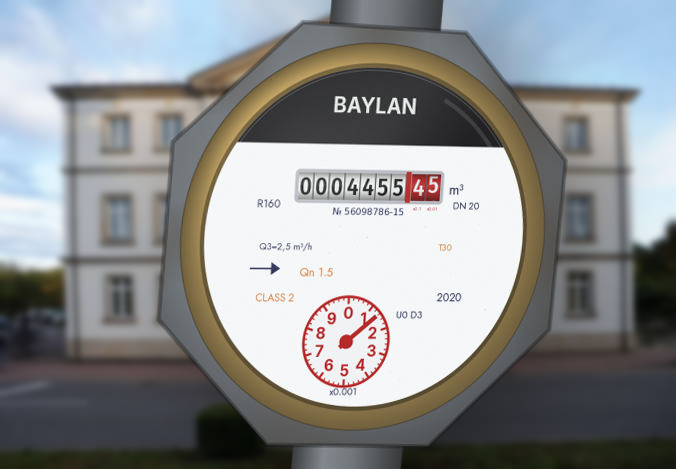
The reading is 4455.451 m³
